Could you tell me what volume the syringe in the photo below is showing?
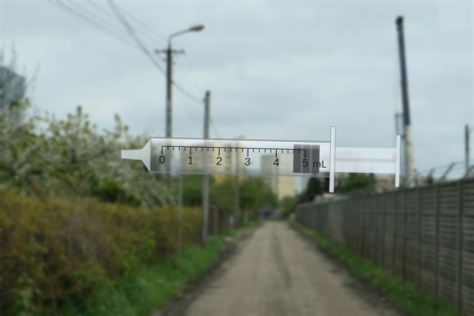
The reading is 4.6 mL
